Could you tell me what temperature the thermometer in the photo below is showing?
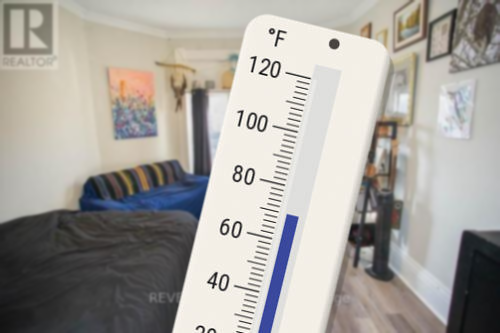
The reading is 70 °F
